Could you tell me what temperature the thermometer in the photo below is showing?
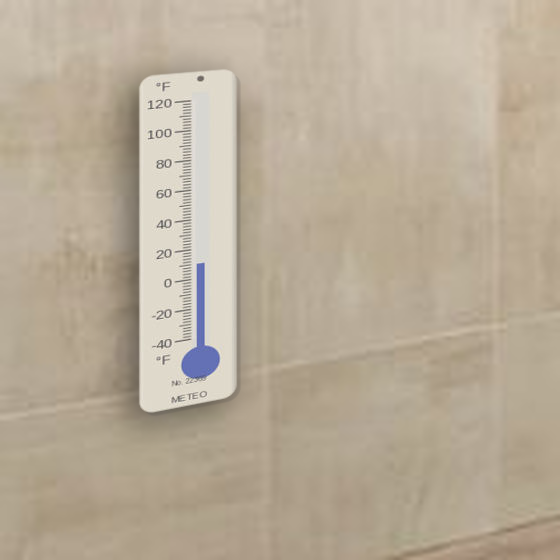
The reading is 10 °F
